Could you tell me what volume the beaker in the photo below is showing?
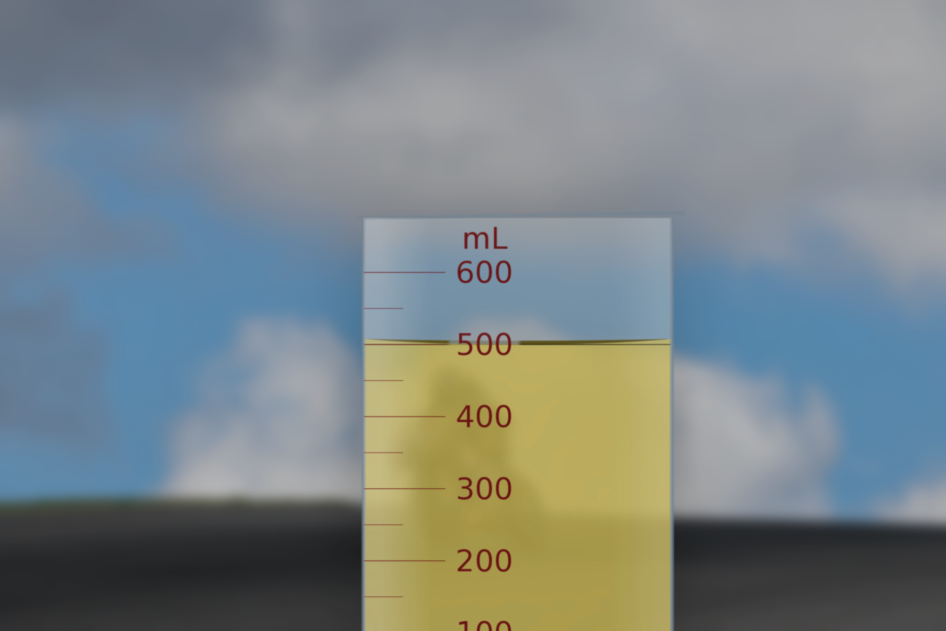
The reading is 500 mL
